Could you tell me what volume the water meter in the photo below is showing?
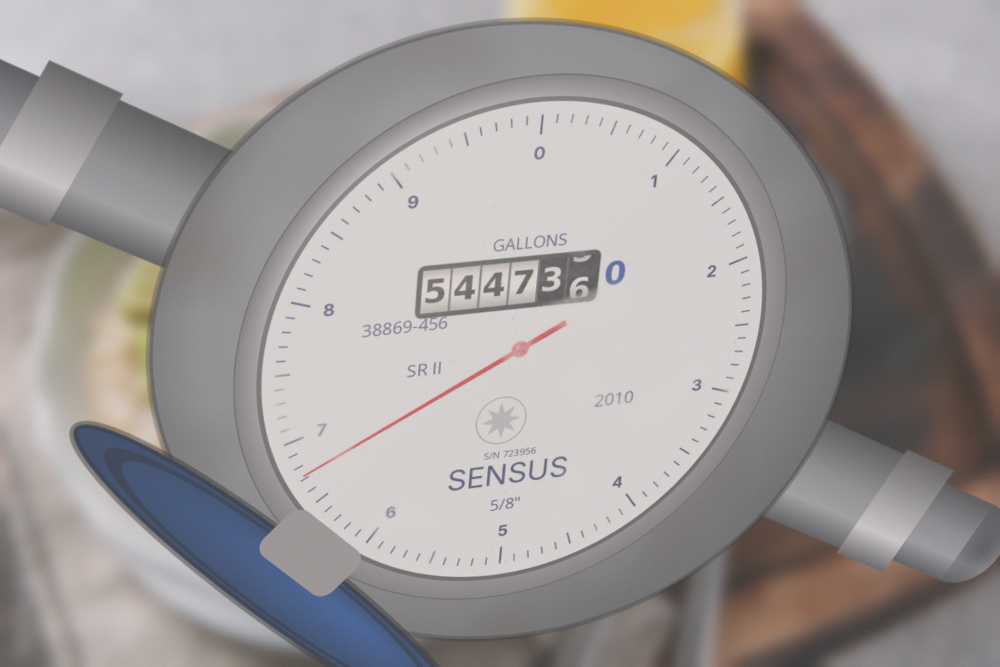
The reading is 5447356.7 gal
